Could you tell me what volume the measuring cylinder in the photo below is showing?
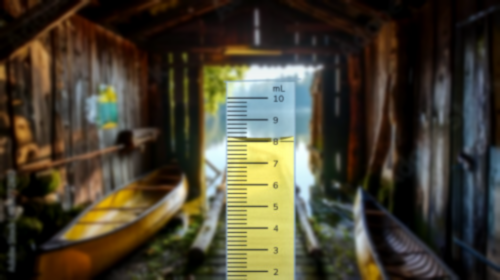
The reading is 8 mL
